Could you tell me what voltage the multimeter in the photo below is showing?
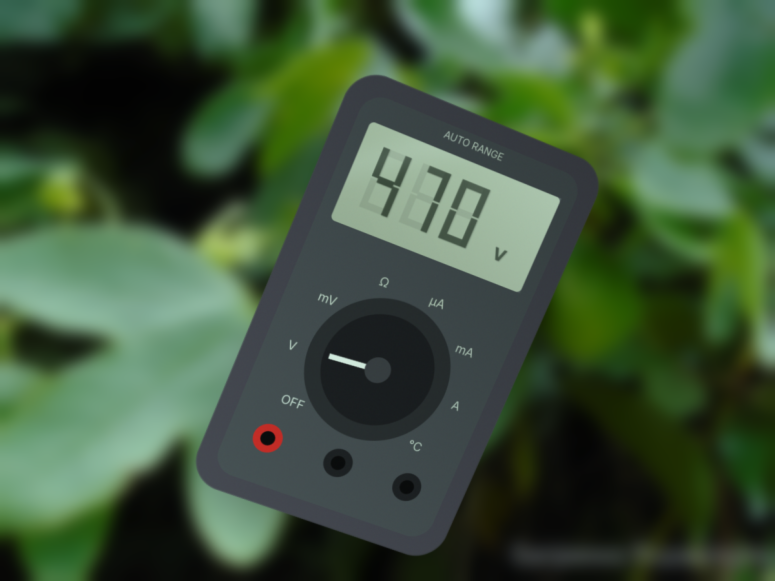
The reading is 470 V
